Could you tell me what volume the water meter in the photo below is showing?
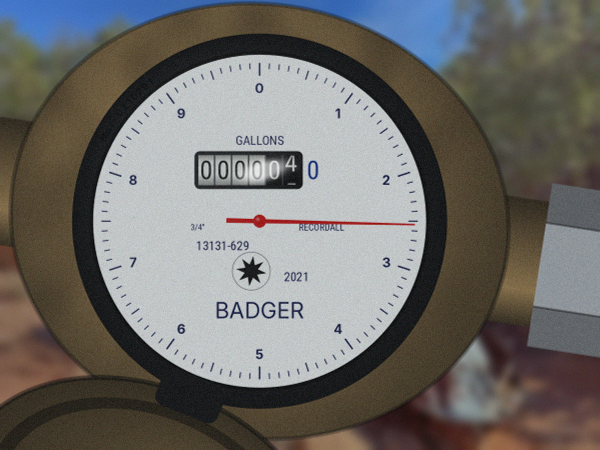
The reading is 42.5 gal
